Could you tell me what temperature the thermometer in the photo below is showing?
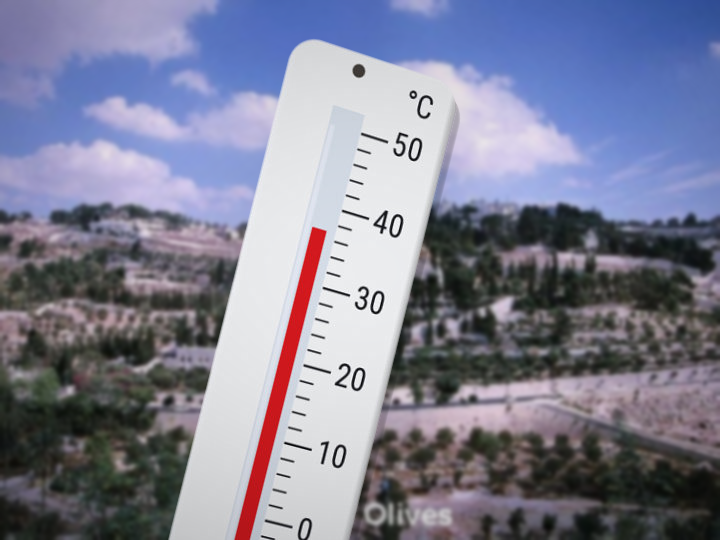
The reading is 37 °C
